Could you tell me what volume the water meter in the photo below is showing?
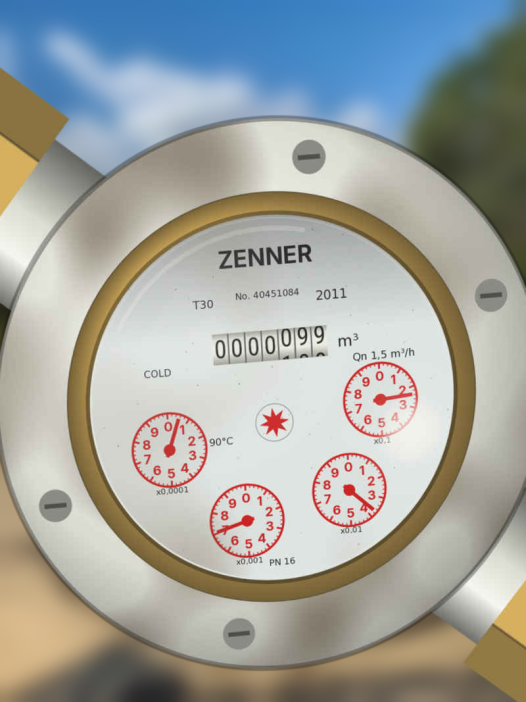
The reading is 99.2370 m³
